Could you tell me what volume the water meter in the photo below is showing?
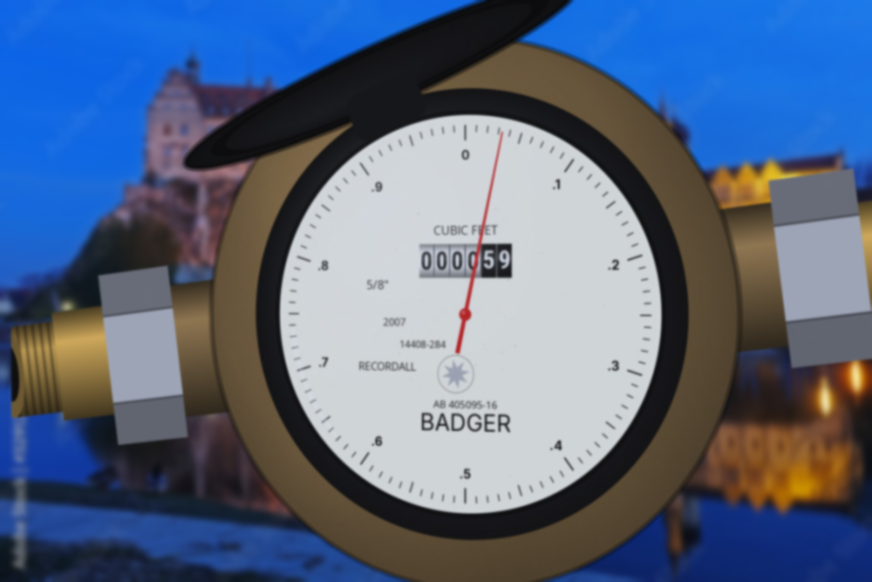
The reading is 59.03 ft³
